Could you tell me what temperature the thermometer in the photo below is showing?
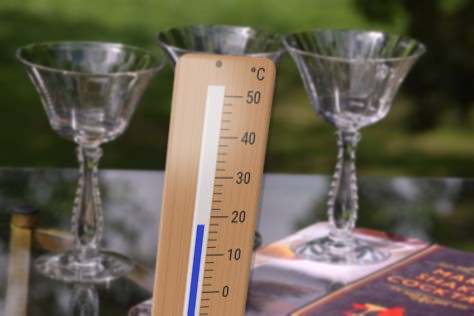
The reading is 18 °C
